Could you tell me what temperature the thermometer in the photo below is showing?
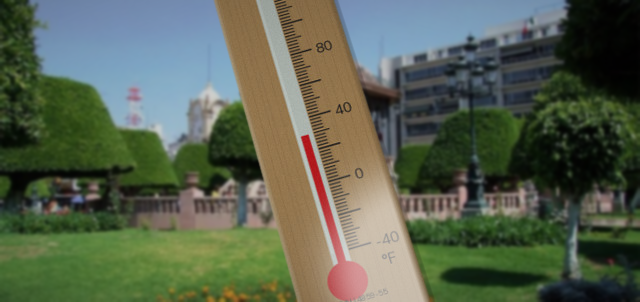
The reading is 30 °F
